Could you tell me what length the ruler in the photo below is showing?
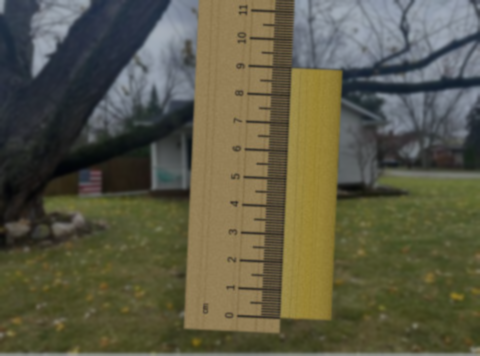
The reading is 9 cm
